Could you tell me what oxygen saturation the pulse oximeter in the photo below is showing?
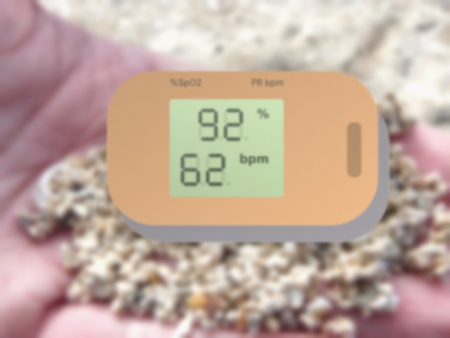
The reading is 92 %
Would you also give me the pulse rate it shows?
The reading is 62 bpm
